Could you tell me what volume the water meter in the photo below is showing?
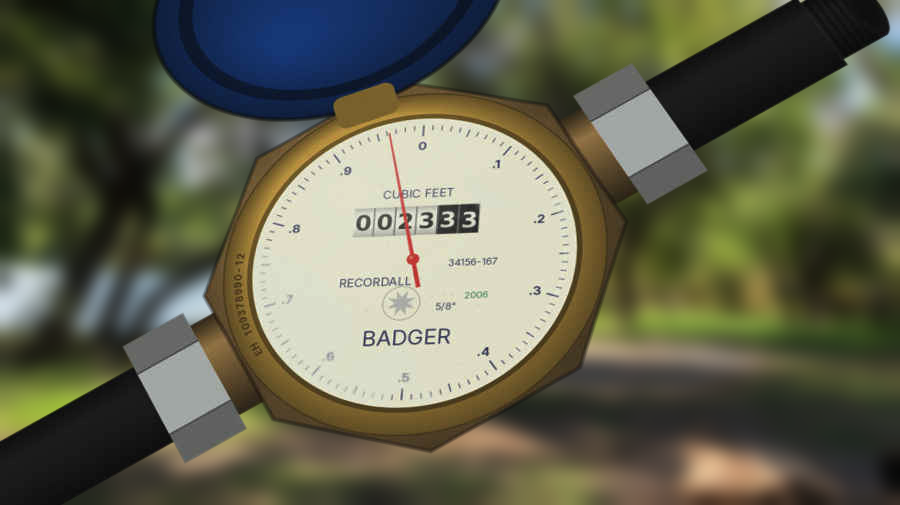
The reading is 2332.96 ft³
